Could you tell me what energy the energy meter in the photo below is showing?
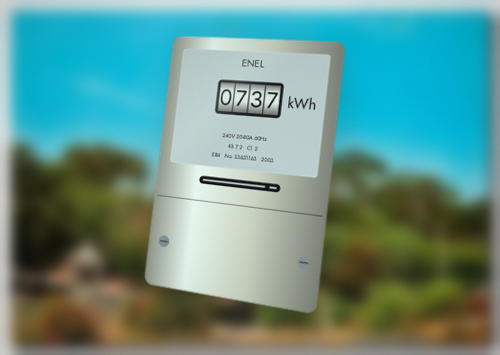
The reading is 737 kWh
